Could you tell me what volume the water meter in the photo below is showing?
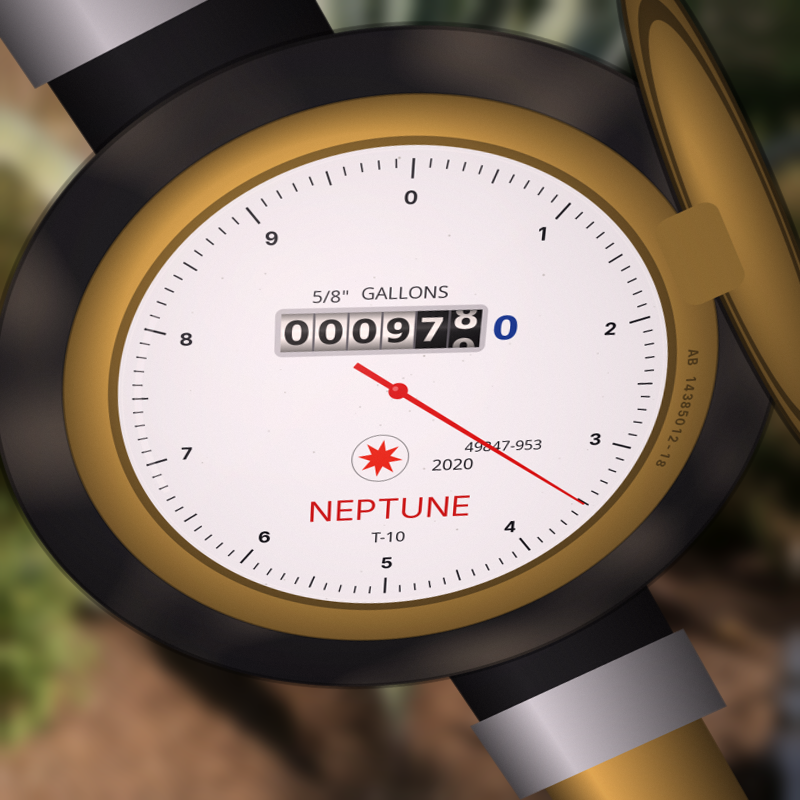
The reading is 9783.5 gal
